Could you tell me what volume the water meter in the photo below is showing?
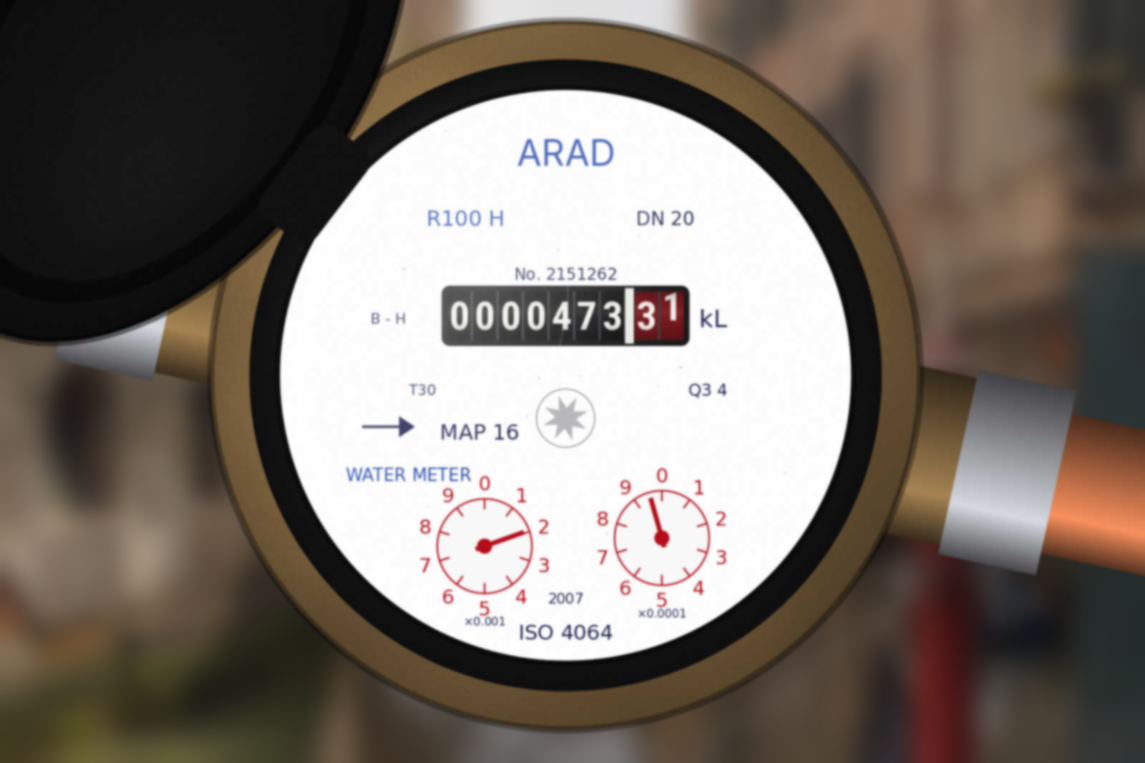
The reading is 473.3119 kL
